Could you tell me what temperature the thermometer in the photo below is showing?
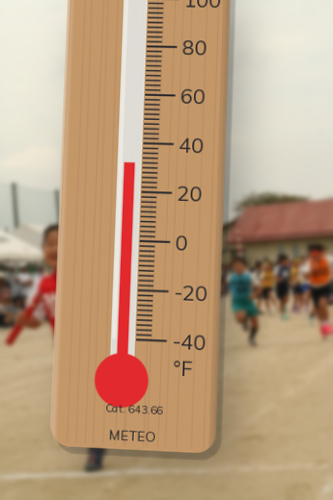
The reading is 32 °F
